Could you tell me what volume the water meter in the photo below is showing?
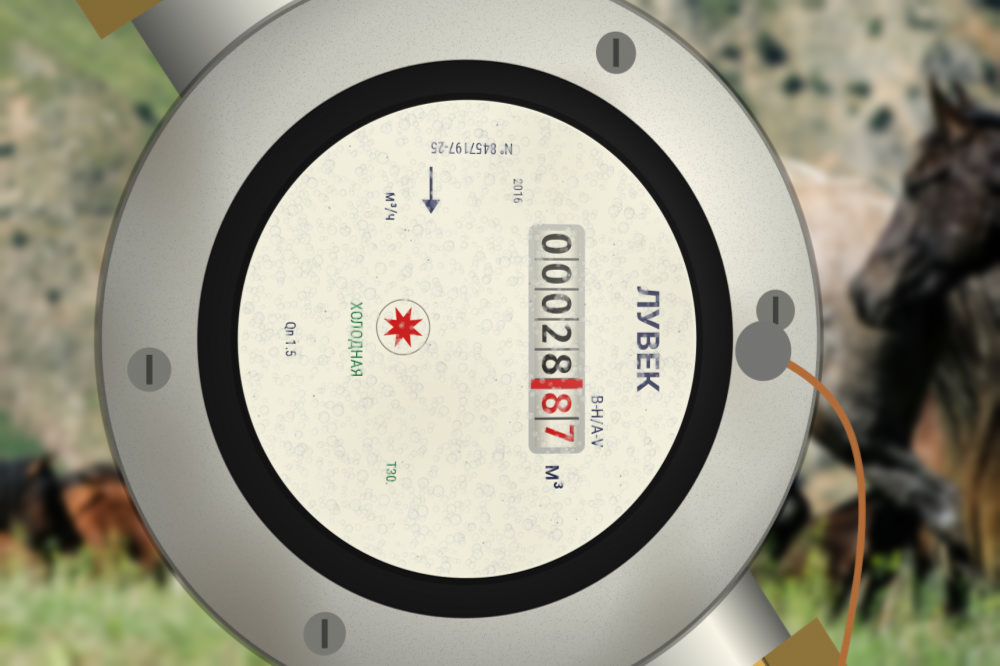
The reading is 28.87 m³
